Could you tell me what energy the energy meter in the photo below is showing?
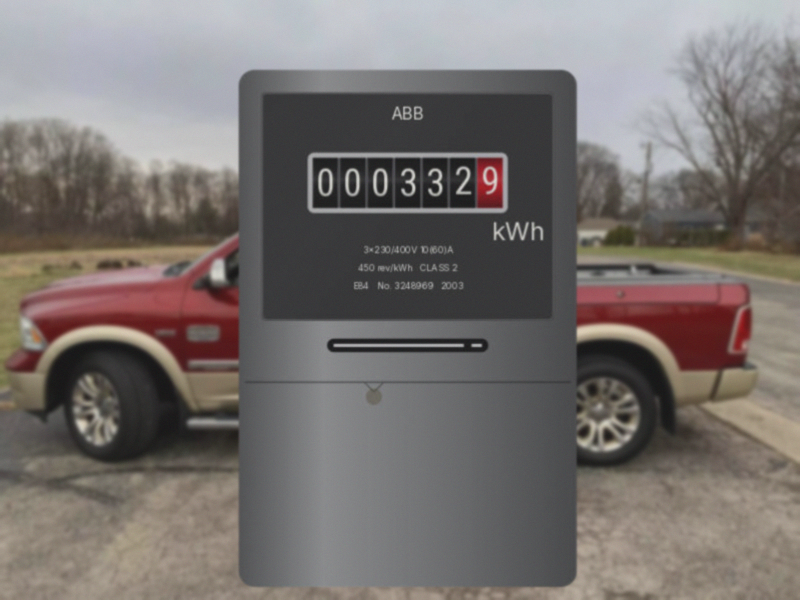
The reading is 332.9 kWh
